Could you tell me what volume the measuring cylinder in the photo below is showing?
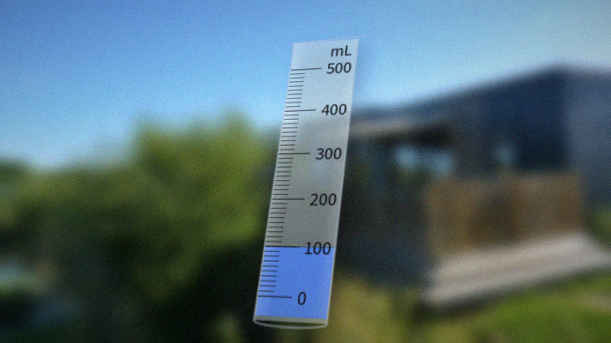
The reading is 100 mL
